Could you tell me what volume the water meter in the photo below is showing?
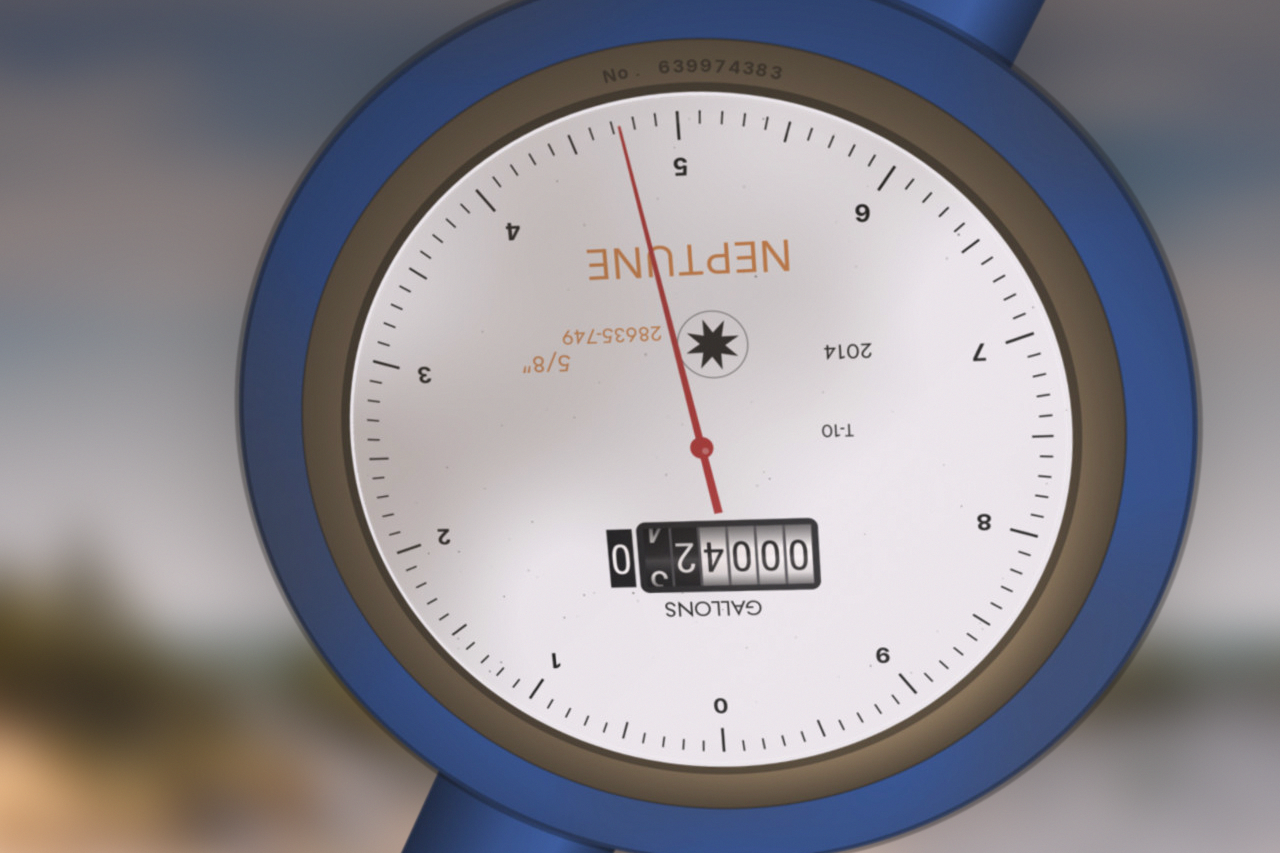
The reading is 4234.7 gal
